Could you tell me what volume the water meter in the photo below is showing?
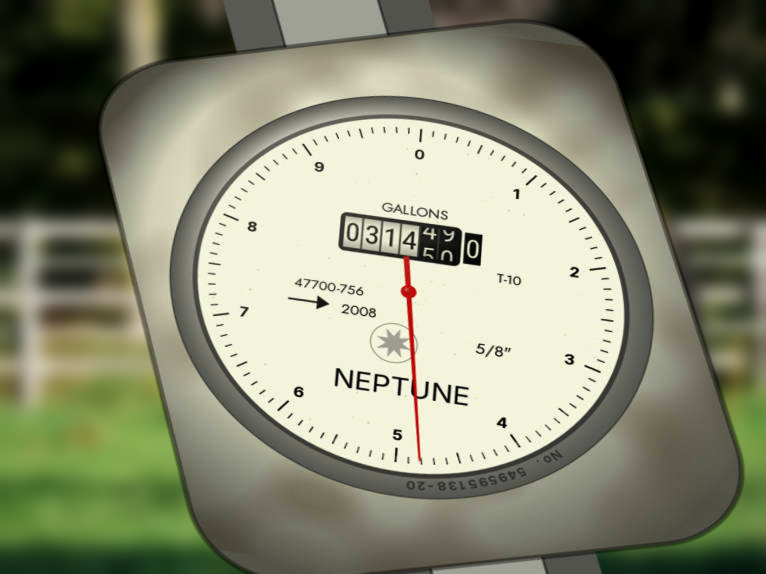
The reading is 314494.8 gal
